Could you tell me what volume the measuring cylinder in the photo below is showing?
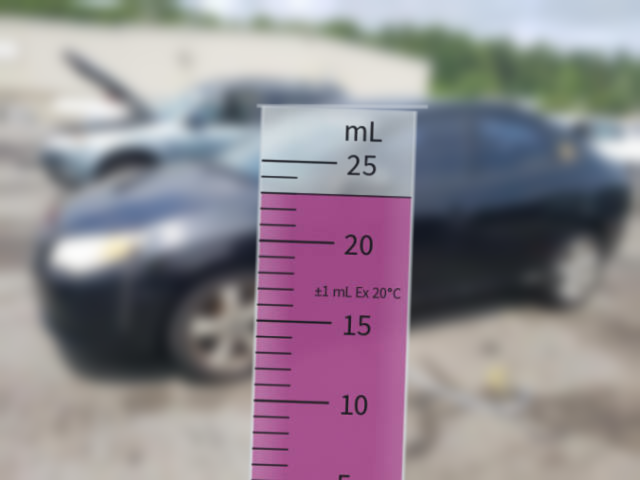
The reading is 23 mL
